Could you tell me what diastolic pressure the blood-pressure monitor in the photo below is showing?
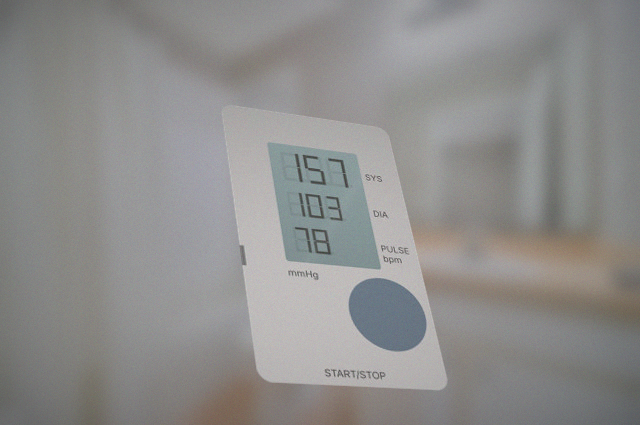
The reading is 103 mmHg
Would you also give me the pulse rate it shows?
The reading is 78 bpm
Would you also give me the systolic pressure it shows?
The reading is 157 mmHg
